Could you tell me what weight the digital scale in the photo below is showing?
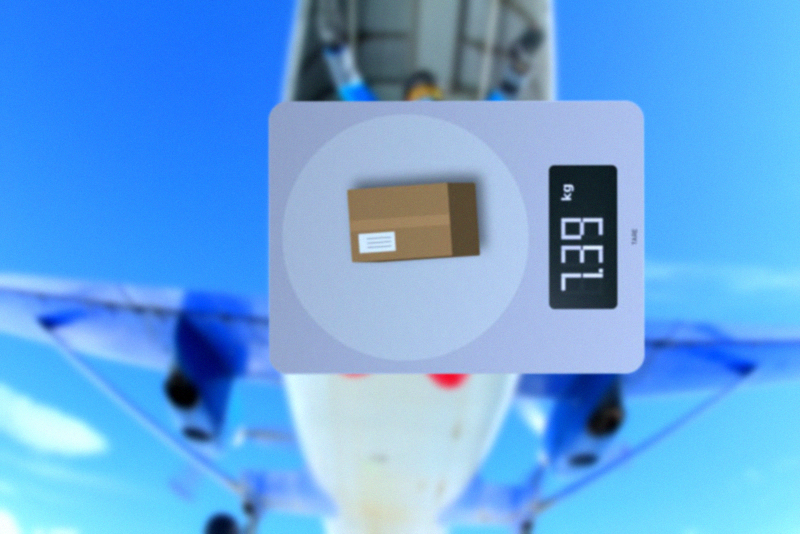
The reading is 7.39 kg
